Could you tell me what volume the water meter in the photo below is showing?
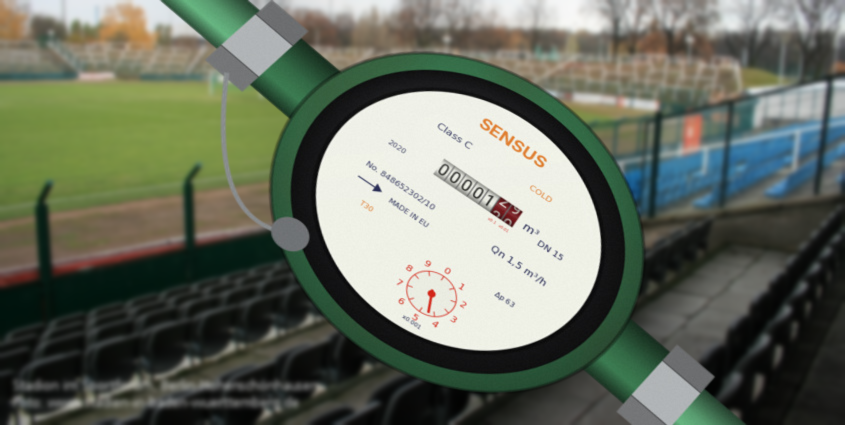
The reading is 1.294 m³
